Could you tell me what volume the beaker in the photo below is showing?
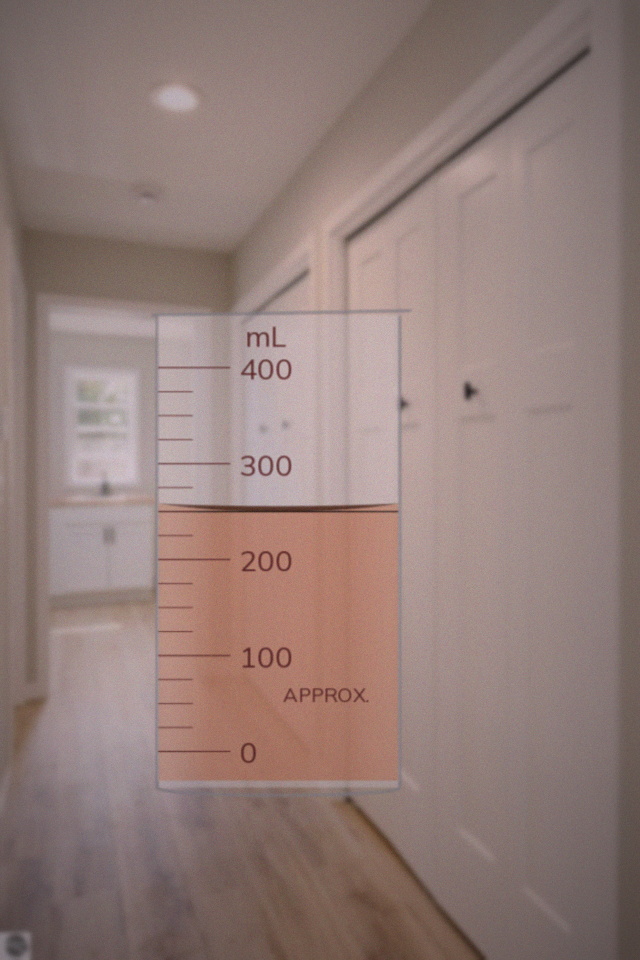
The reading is 250 mL
